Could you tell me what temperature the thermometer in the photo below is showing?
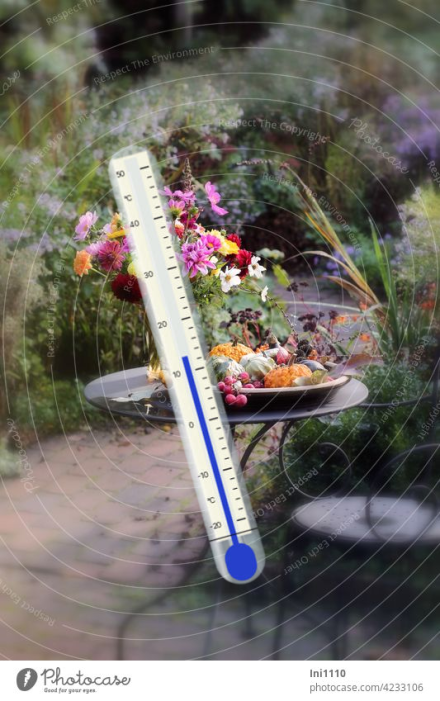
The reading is 13 °C
